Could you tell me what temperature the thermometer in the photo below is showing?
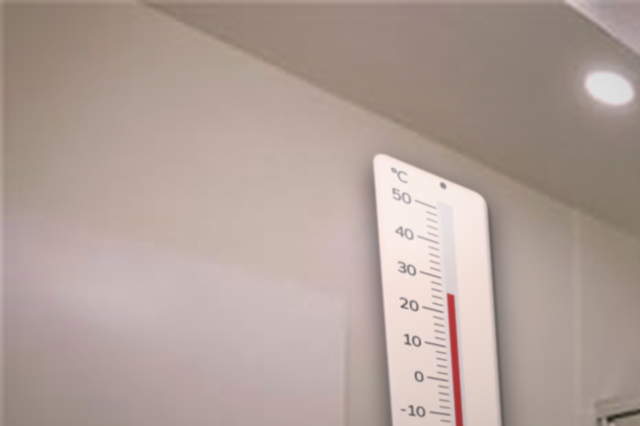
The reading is 26 °C
